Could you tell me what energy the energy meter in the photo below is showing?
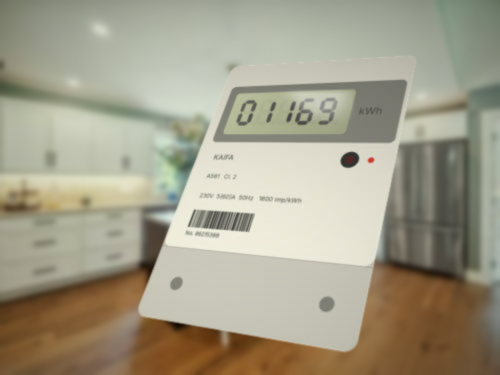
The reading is 1169 kWh
